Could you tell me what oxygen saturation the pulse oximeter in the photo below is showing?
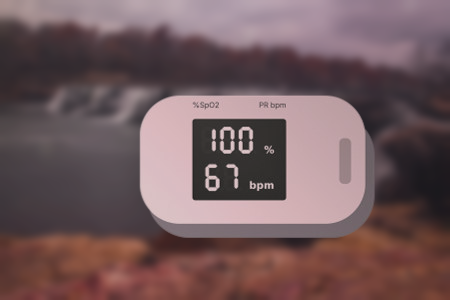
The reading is 100 %
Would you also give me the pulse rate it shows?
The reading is 67 bpm
